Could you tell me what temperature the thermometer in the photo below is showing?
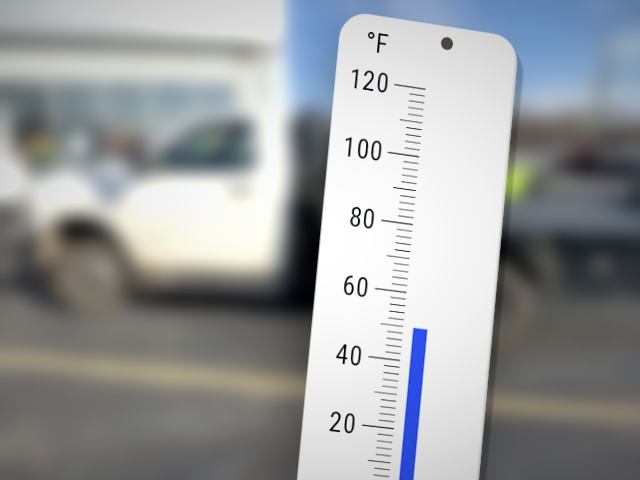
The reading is 50 °F
